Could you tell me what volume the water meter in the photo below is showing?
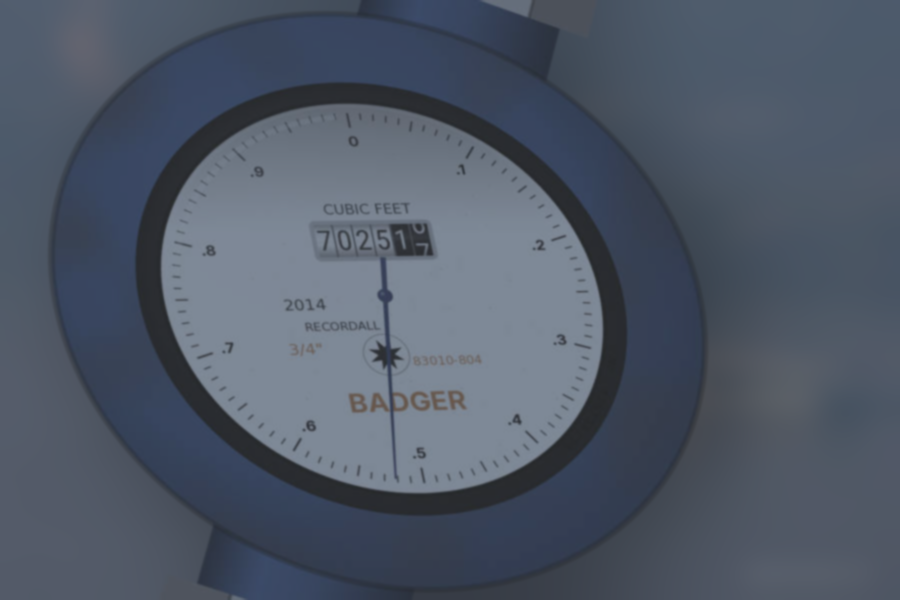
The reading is 702516.52 ft³
